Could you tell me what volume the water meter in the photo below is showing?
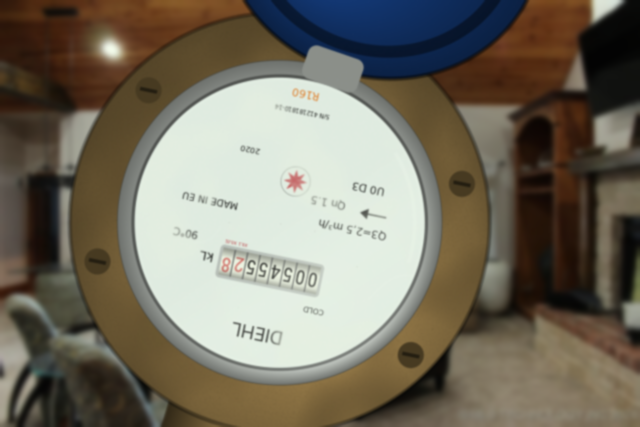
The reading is 5455.28 kL
